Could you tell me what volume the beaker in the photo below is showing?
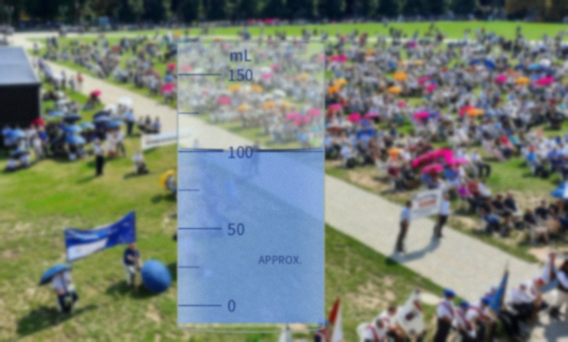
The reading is 100 mL
